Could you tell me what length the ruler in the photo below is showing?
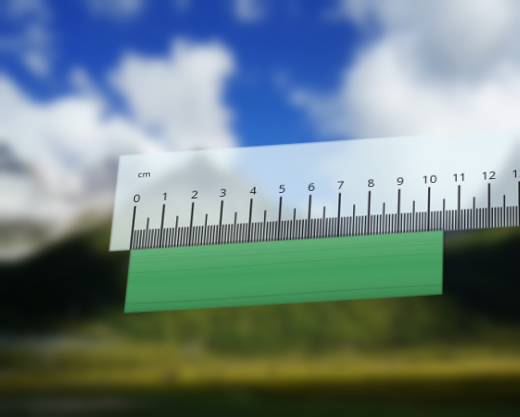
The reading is 10.5 cm
